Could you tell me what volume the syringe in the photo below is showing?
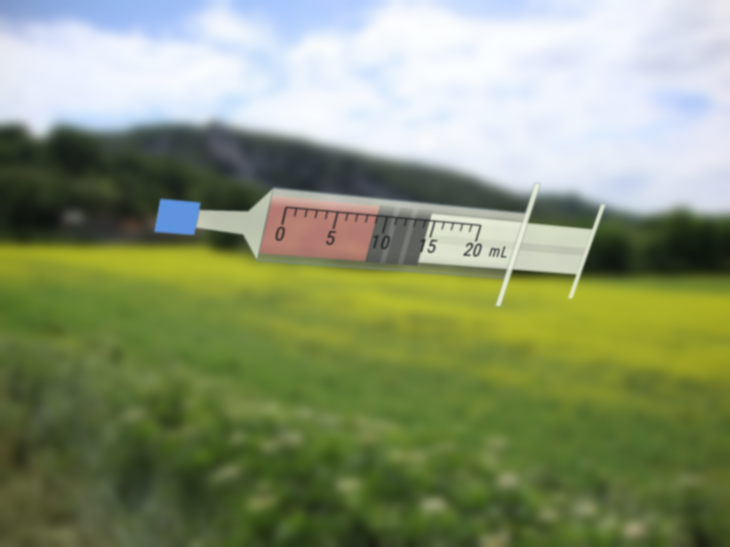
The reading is 9 mL
